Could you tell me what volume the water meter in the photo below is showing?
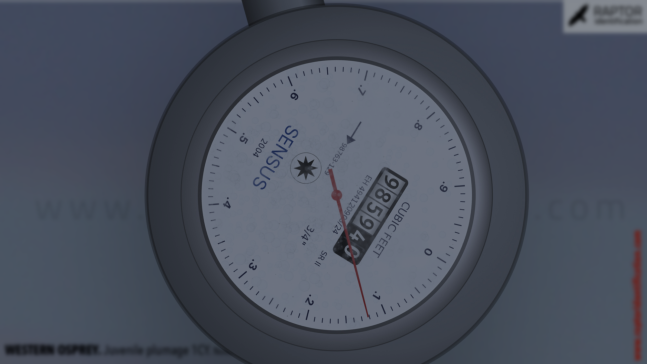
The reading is 985940.12 ft³
